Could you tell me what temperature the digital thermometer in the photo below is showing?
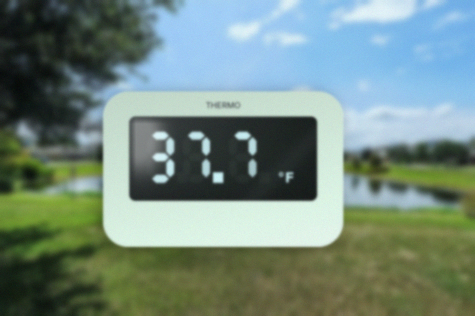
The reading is 37.7 °F
